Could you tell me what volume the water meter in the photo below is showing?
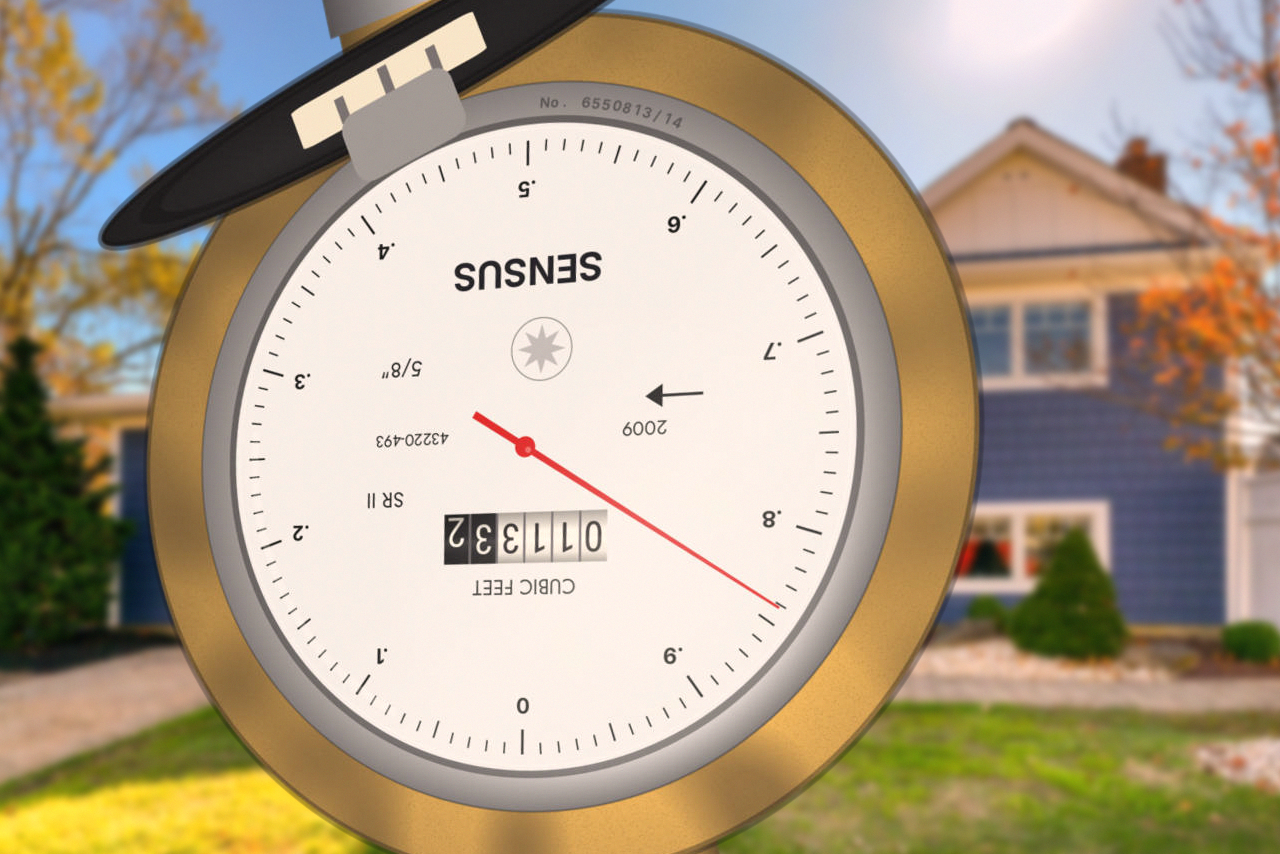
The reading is 11331.84 ft³
